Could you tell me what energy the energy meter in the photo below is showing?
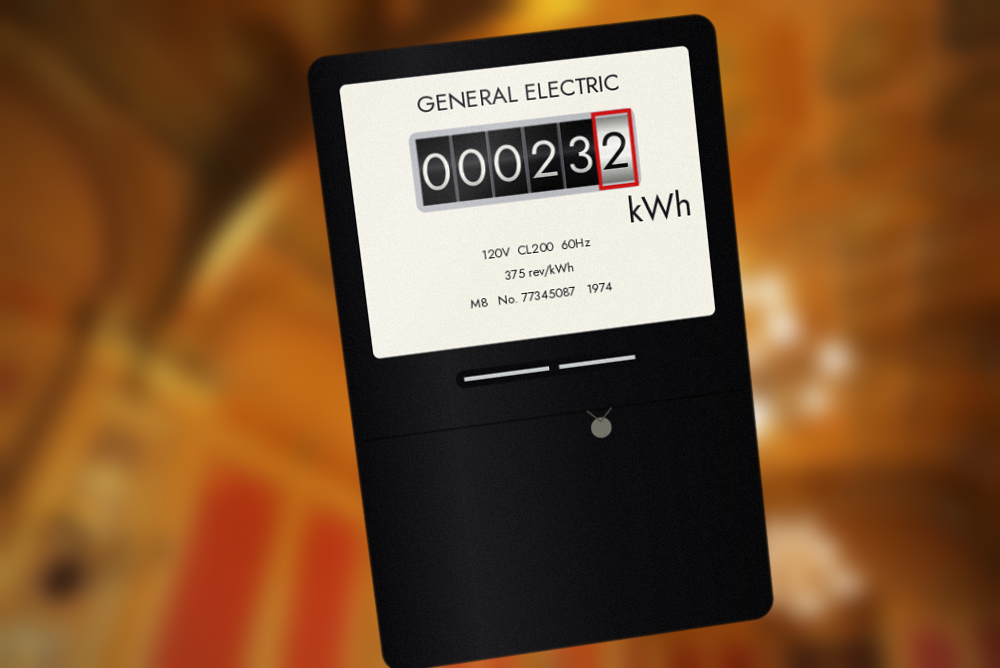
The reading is 23.2 kWh
